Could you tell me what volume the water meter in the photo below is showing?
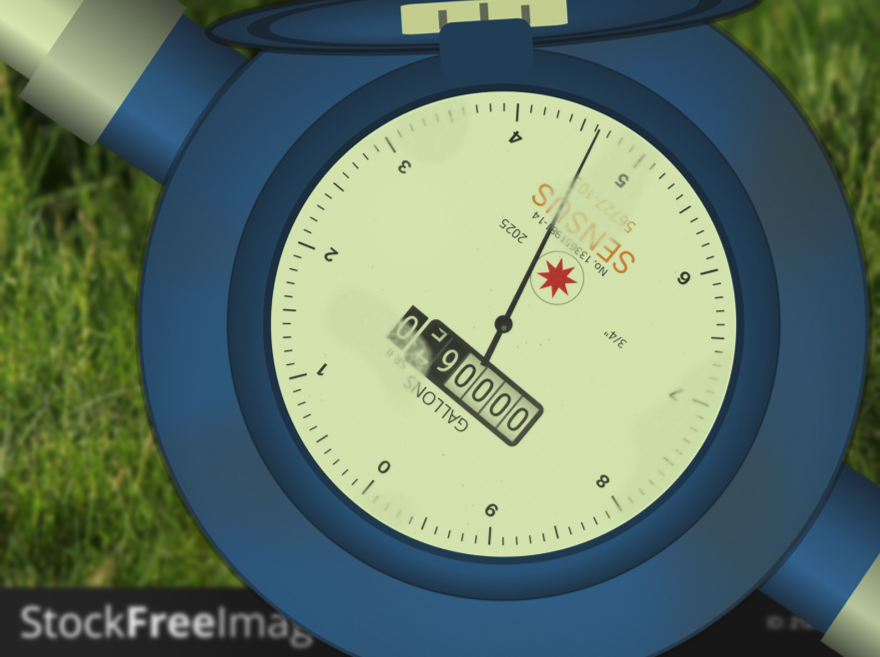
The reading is 644.6 gal
